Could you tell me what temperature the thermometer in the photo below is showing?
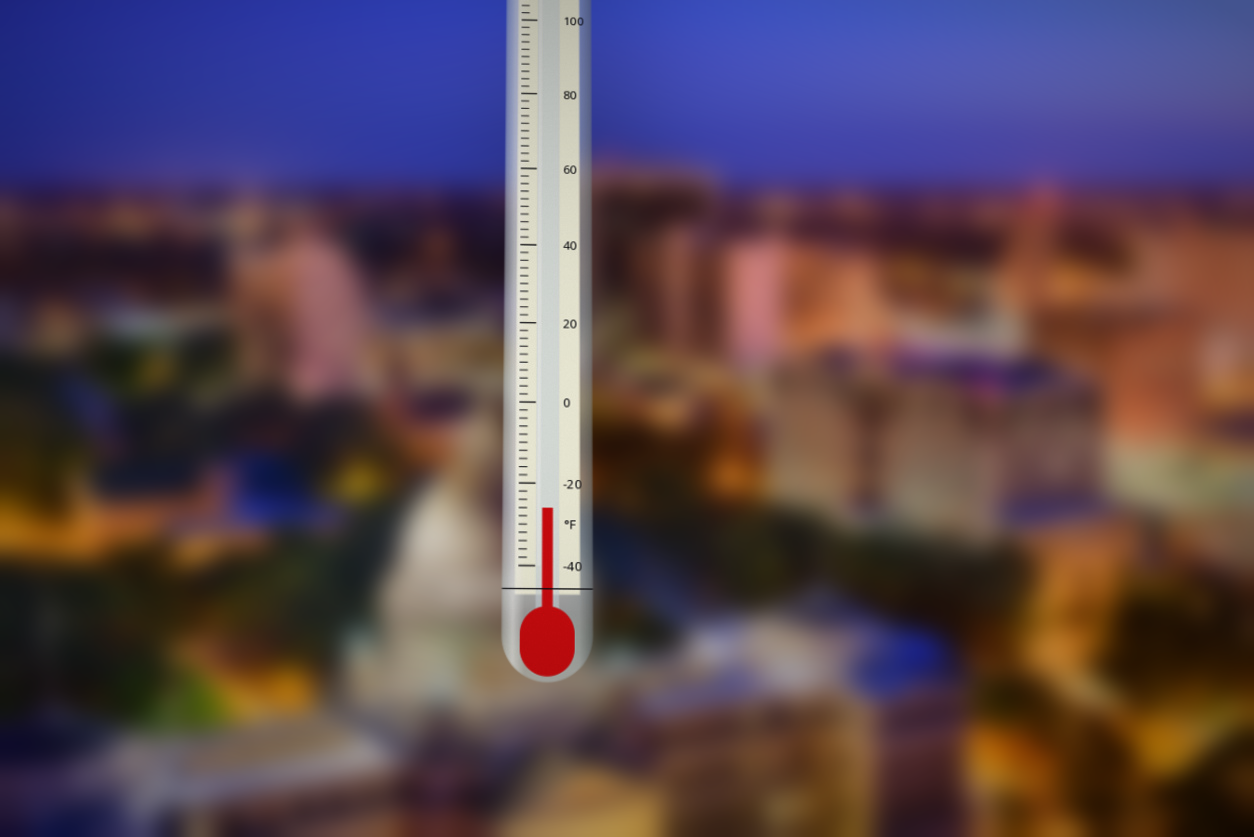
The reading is -26 °F
